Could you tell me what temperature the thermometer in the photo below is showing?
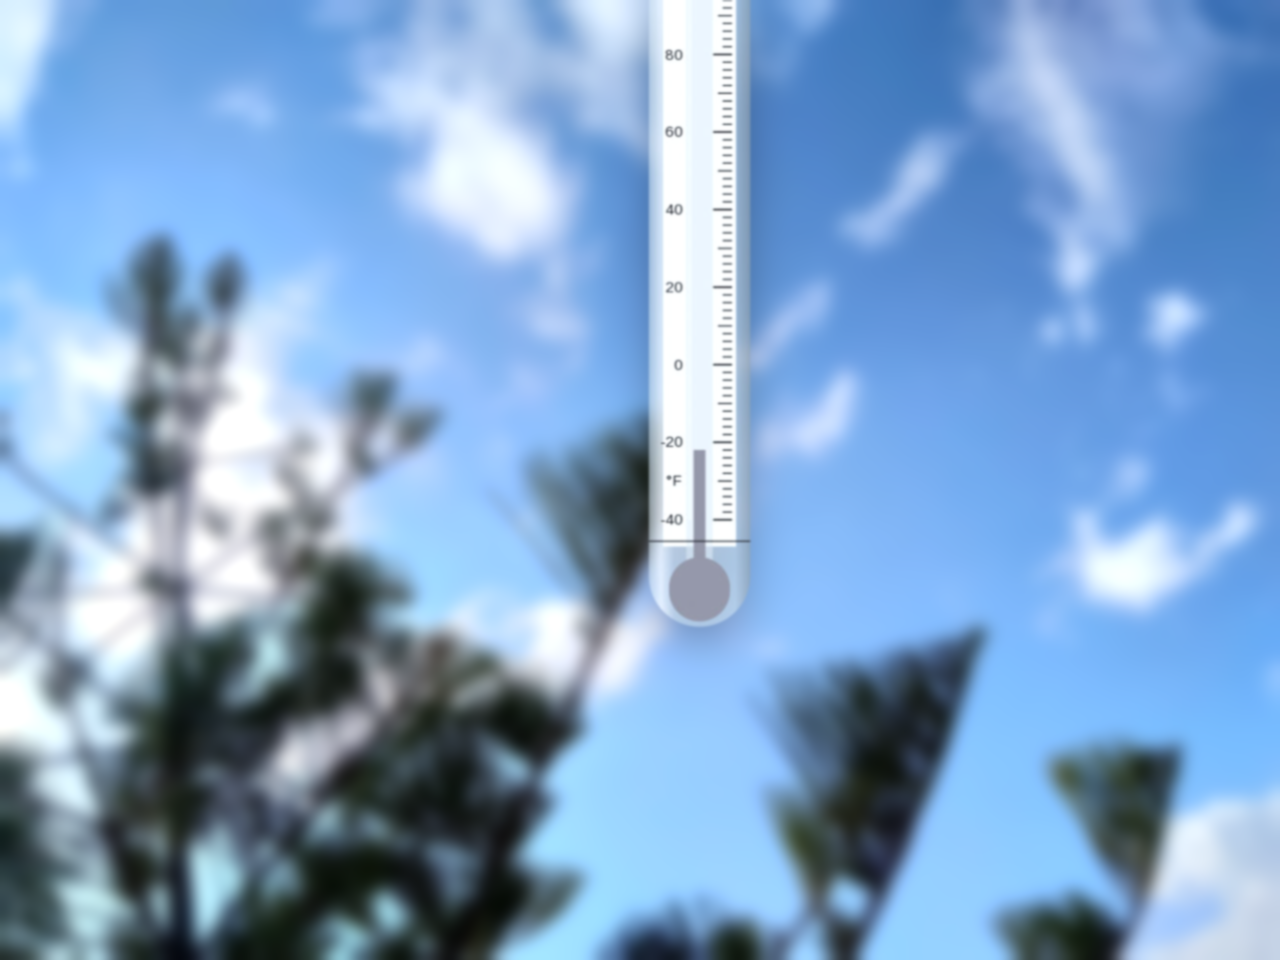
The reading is -22 °F
